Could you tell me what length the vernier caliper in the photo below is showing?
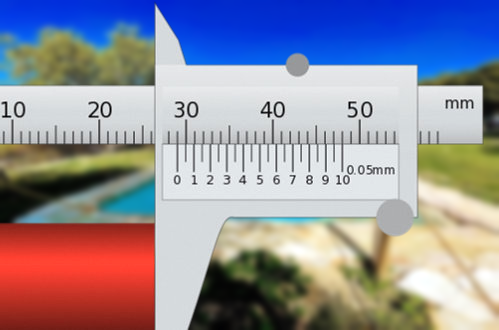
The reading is 29.0 mm
